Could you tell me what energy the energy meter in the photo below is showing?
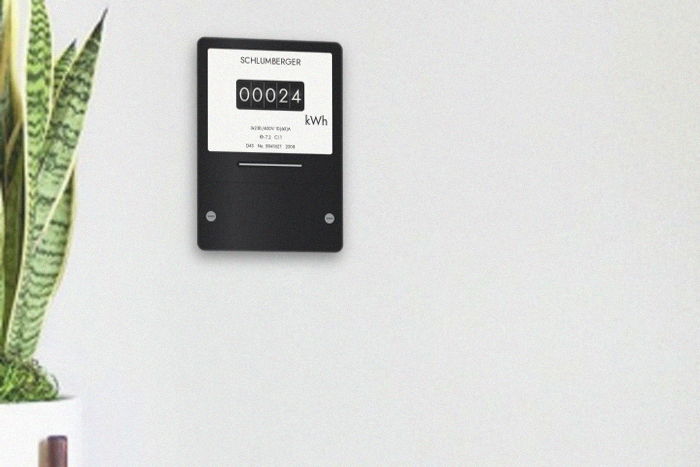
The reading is 24 kWh
